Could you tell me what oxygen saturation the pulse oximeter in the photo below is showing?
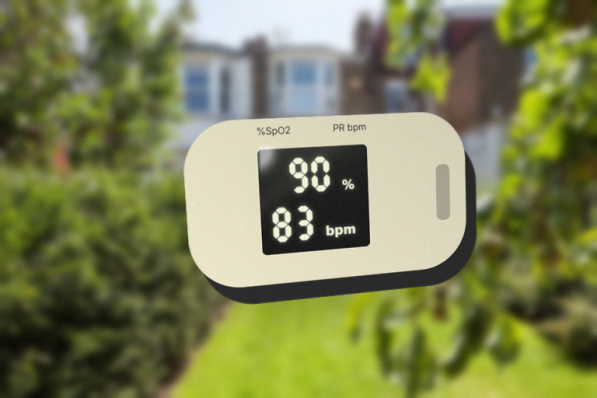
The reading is 90 %
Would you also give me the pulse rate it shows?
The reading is 83 bpm
